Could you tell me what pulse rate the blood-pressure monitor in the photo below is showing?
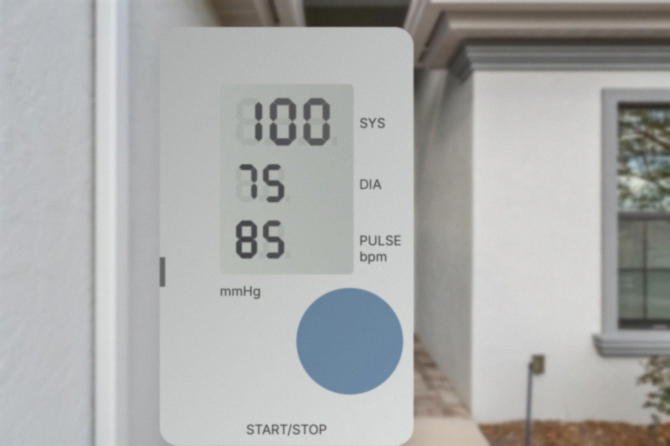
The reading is 85 bpm
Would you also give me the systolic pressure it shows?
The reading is 100 mmHg
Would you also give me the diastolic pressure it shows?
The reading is 75 mmHg
